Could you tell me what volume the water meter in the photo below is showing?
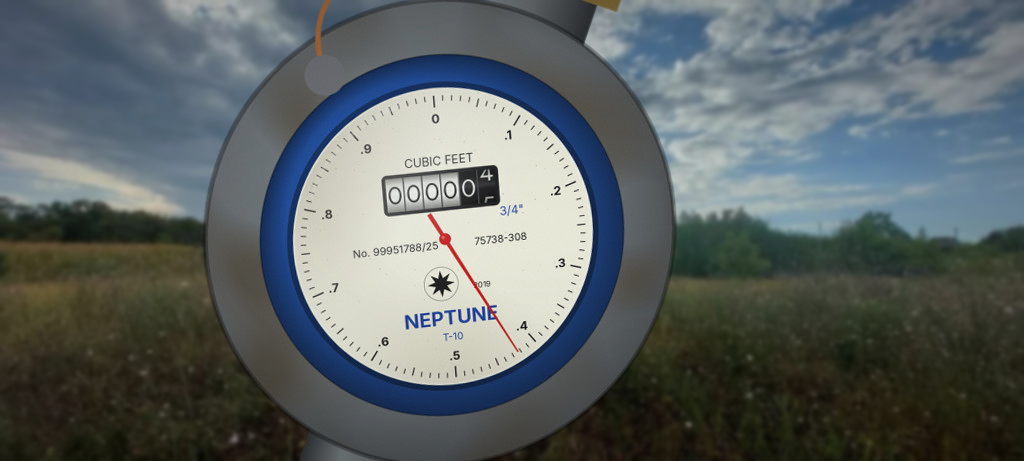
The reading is 4.42 ft³
